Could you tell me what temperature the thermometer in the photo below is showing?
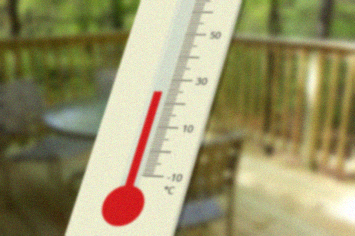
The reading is 25 °C
